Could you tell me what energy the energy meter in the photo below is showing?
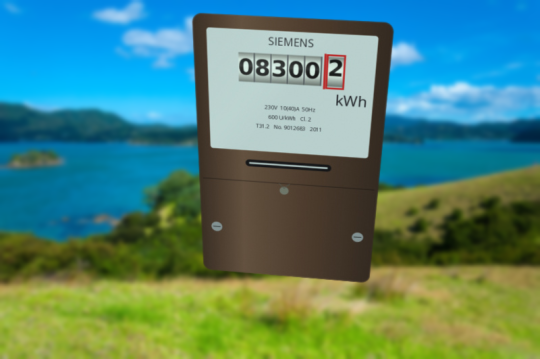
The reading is 8300.2 kWh
